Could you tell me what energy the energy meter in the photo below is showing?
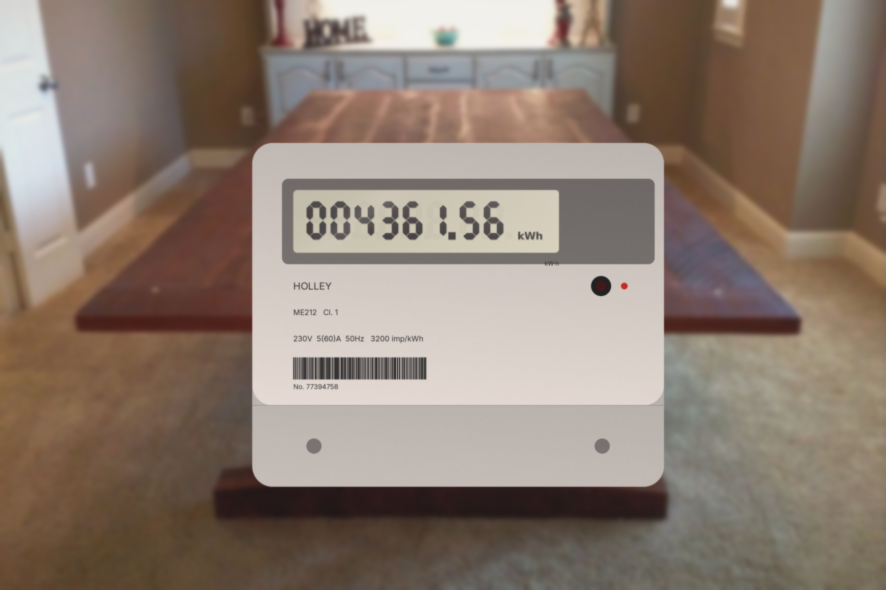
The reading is 4361.56 kWh
